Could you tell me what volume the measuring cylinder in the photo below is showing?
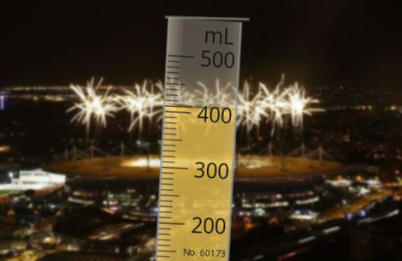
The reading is 410 mL
